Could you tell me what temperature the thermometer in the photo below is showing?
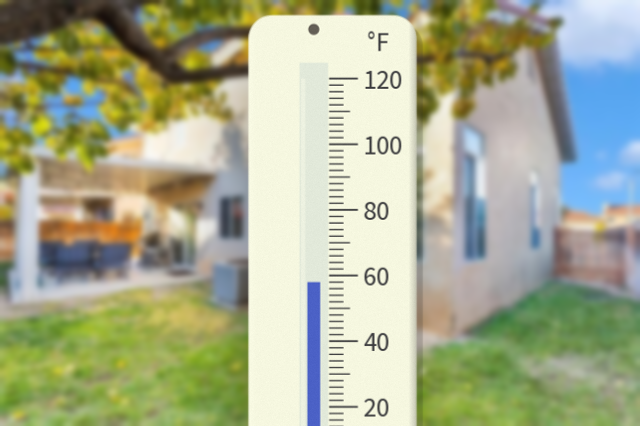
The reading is 58 °F
